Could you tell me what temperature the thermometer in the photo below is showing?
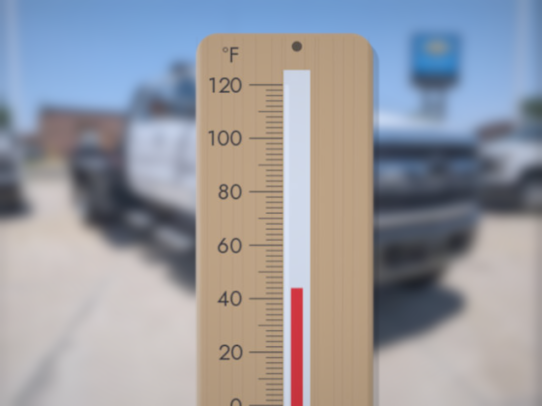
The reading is 44 °F
